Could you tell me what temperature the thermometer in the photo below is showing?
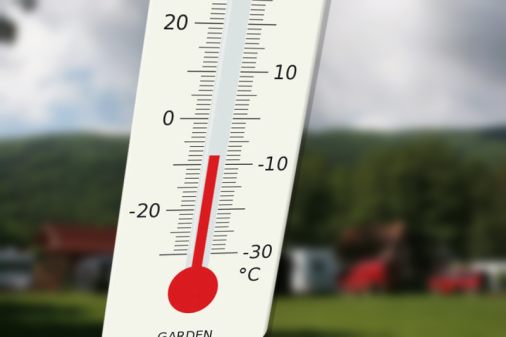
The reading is -8 °C
